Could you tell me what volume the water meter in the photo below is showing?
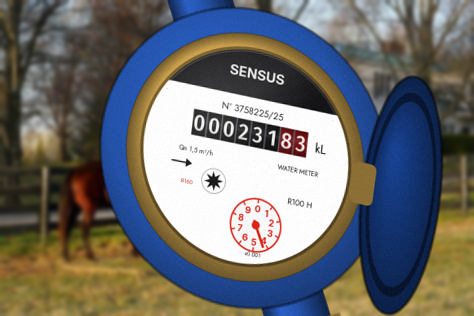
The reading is 231.834 kL
